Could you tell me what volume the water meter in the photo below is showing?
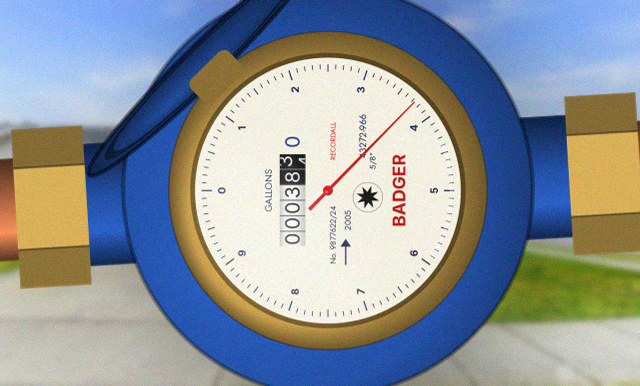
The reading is 3833.7 gal
